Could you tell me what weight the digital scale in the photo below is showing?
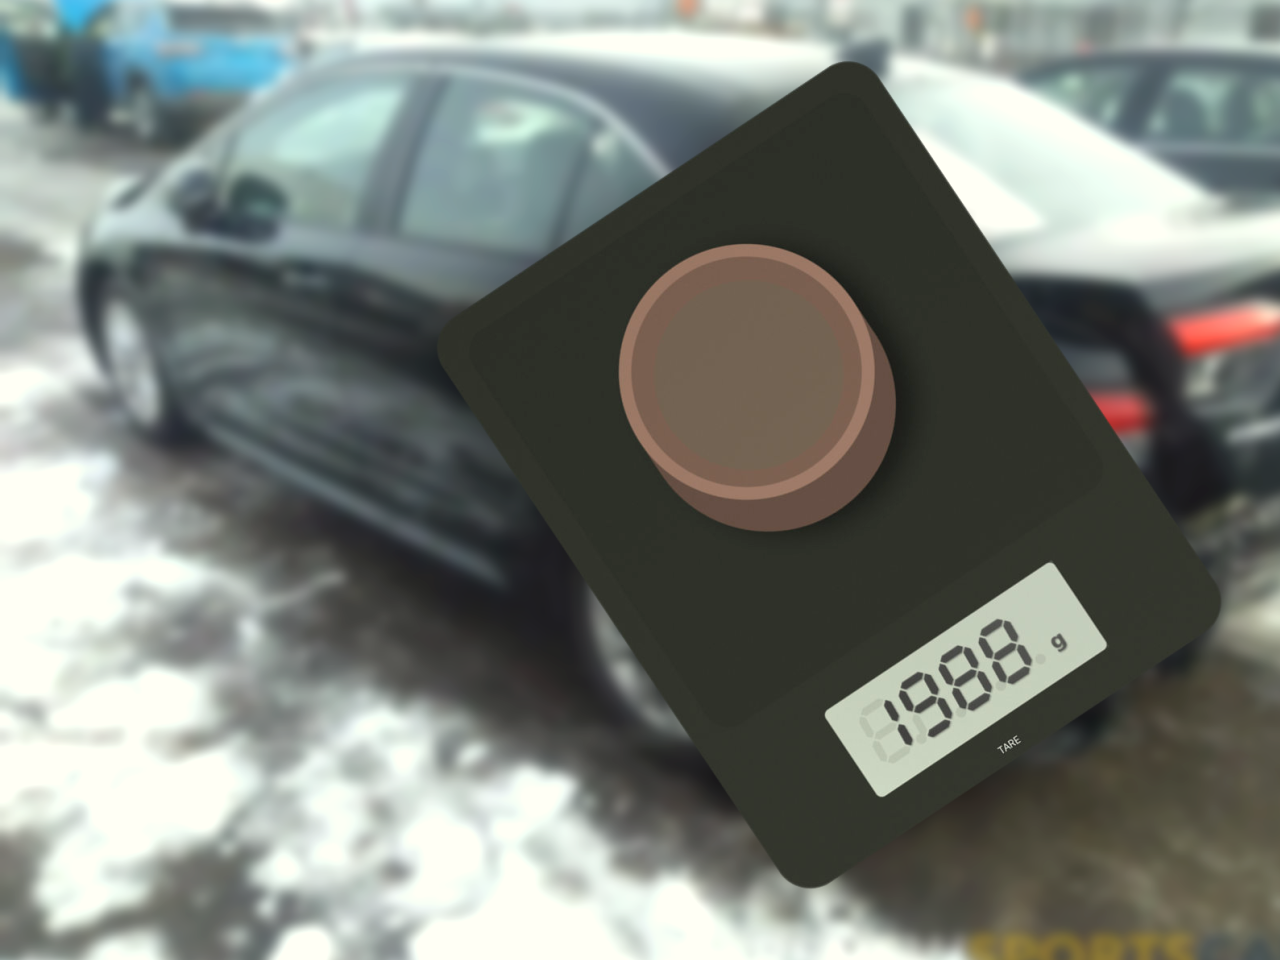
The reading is 1988 g
